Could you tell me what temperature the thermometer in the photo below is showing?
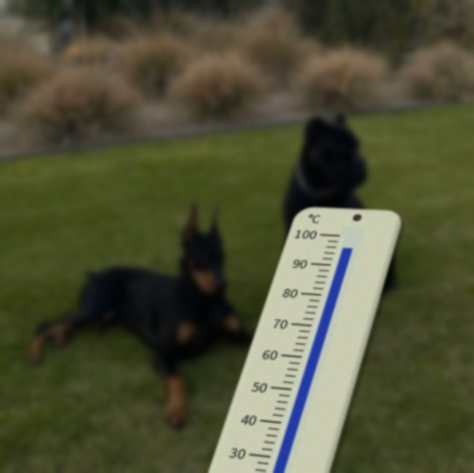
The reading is 96 °C
